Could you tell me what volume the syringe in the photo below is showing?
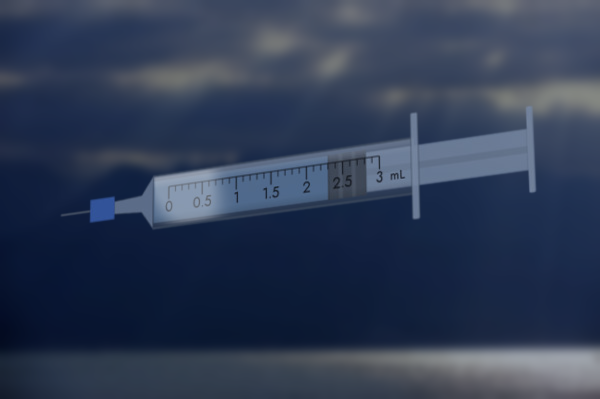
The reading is 2.3 mL
